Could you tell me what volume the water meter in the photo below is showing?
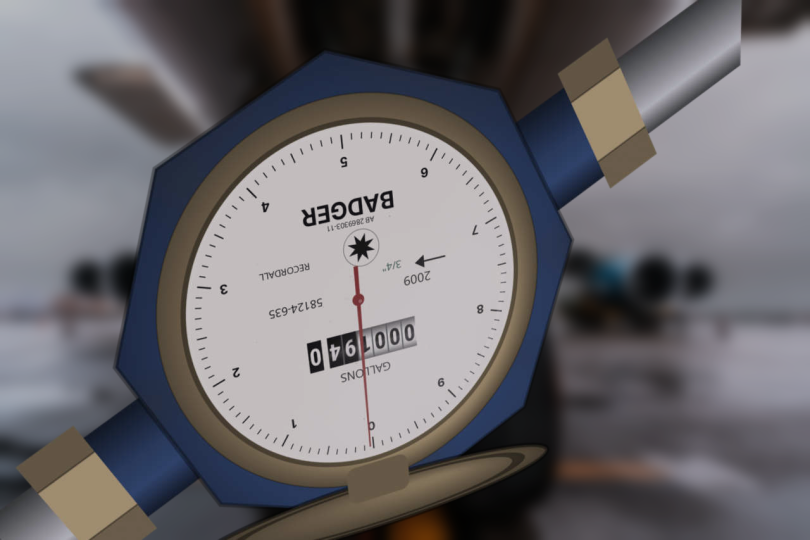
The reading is 1940.0 gal
